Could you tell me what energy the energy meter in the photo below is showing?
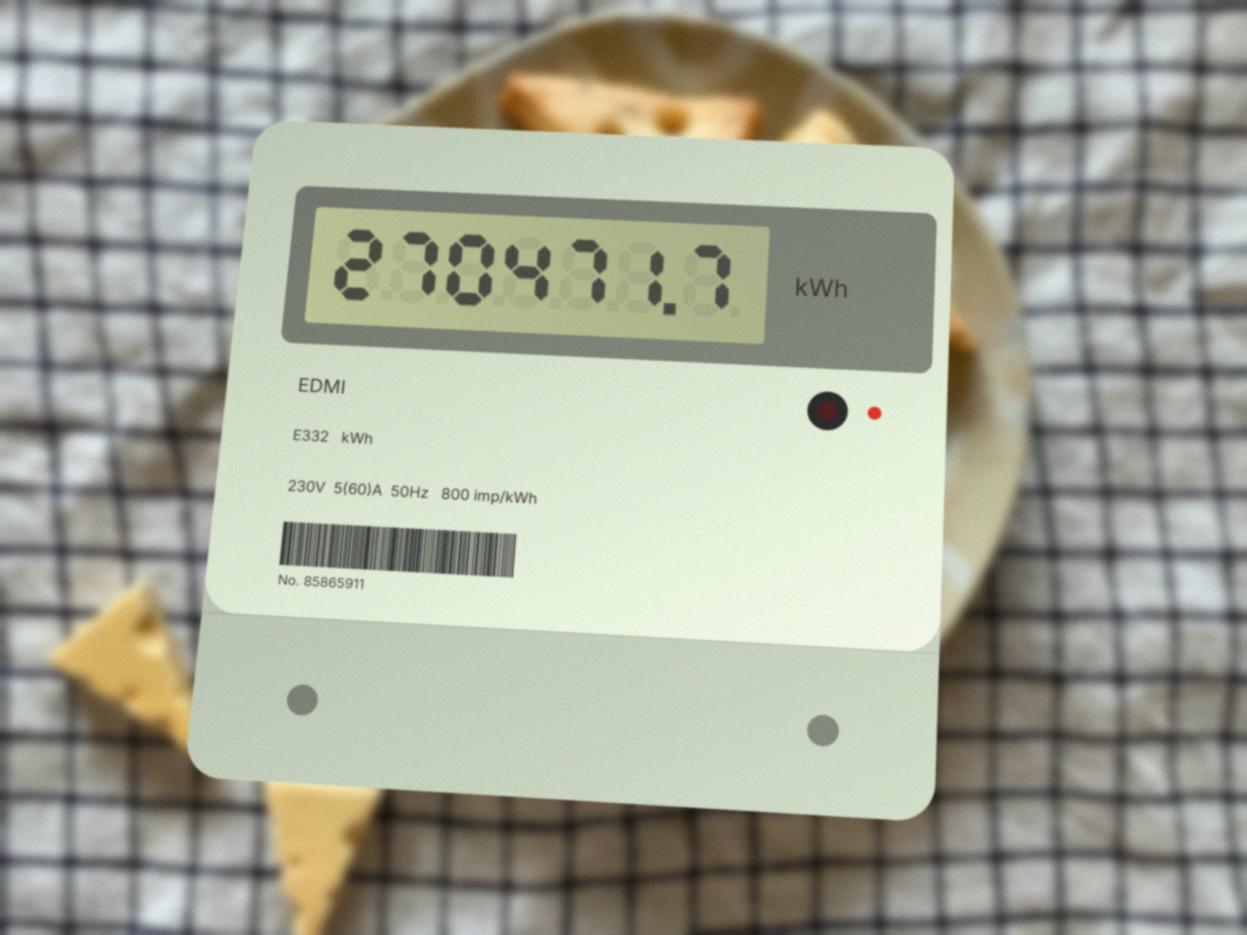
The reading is 270471.7 kWh
